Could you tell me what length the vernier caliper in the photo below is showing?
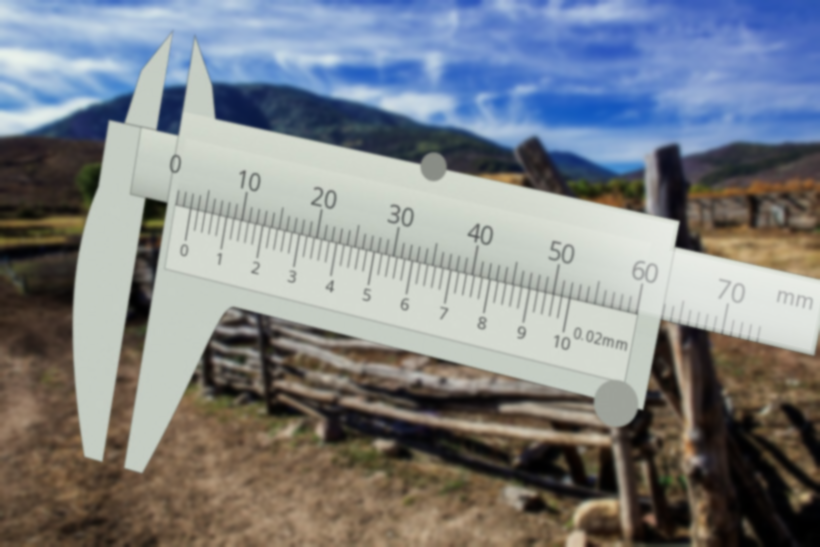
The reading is 3.0 mm
